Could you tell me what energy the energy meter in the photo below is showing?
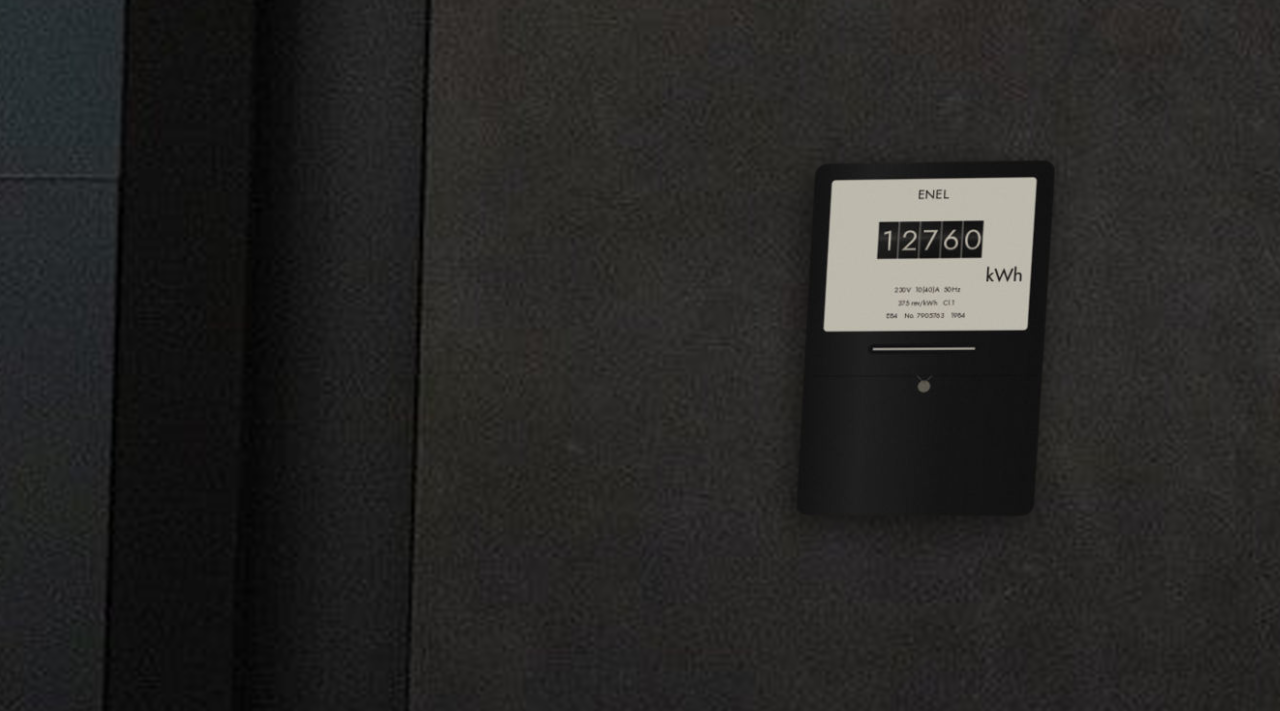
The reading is 12760 kWh
